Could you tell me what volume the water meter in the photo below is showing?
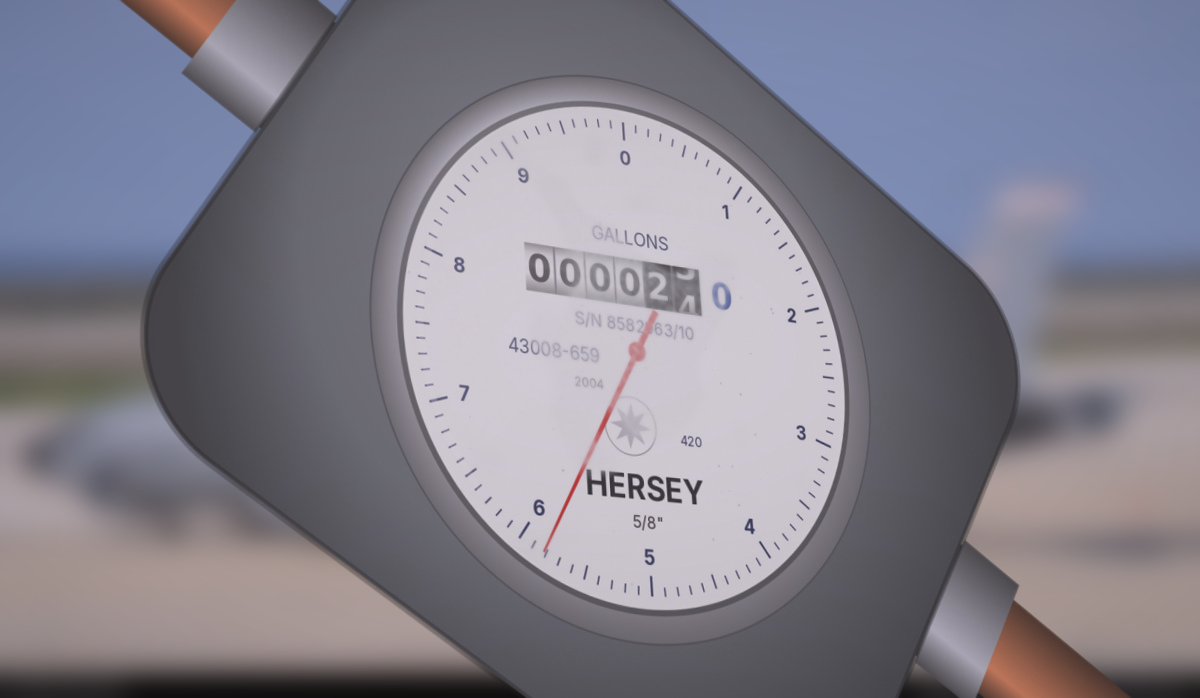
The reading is 235.8 gal
